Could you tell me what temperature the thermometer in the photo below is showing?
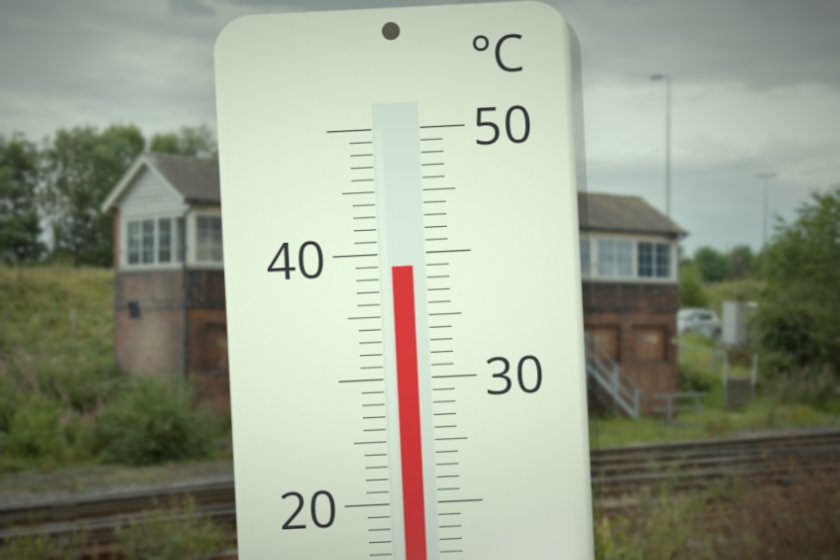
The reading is 39 °C
